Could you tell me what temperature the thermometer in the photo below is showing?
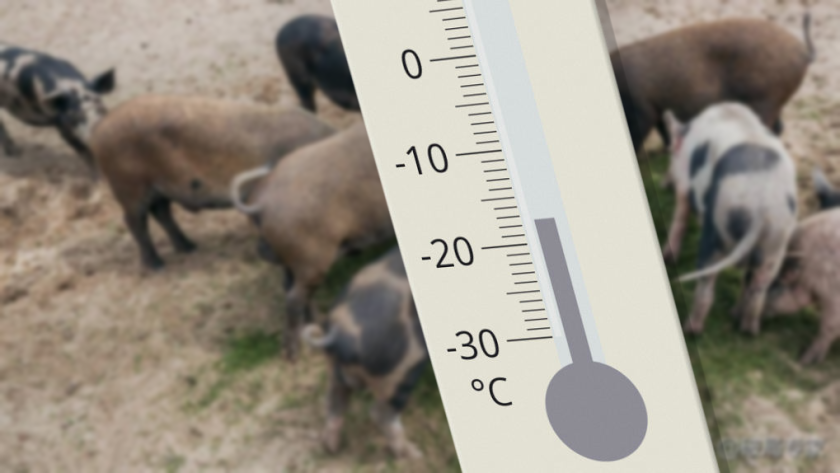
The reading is -17.5 °C
